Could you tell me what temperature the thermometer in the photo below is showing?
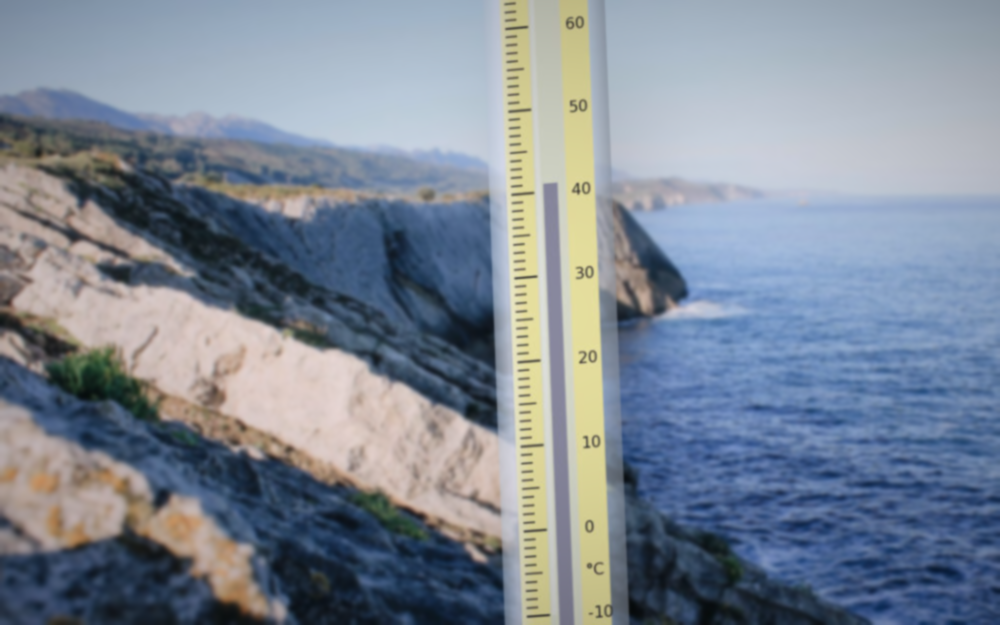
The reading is 41 °C
